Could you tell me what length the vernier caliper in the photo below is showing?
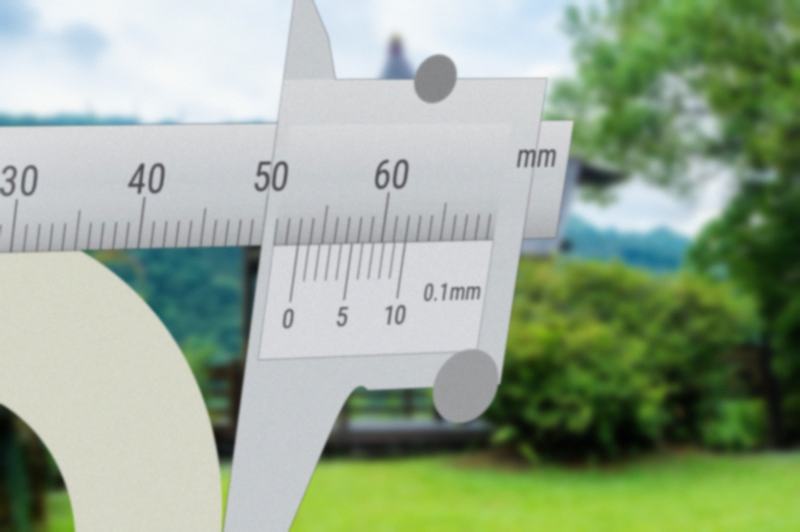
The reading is 53.0 mm
